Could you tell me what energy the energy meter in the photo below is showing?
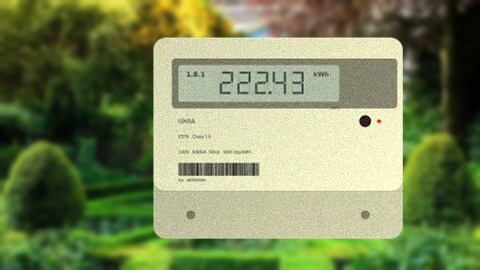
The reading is 222.43 kWh
